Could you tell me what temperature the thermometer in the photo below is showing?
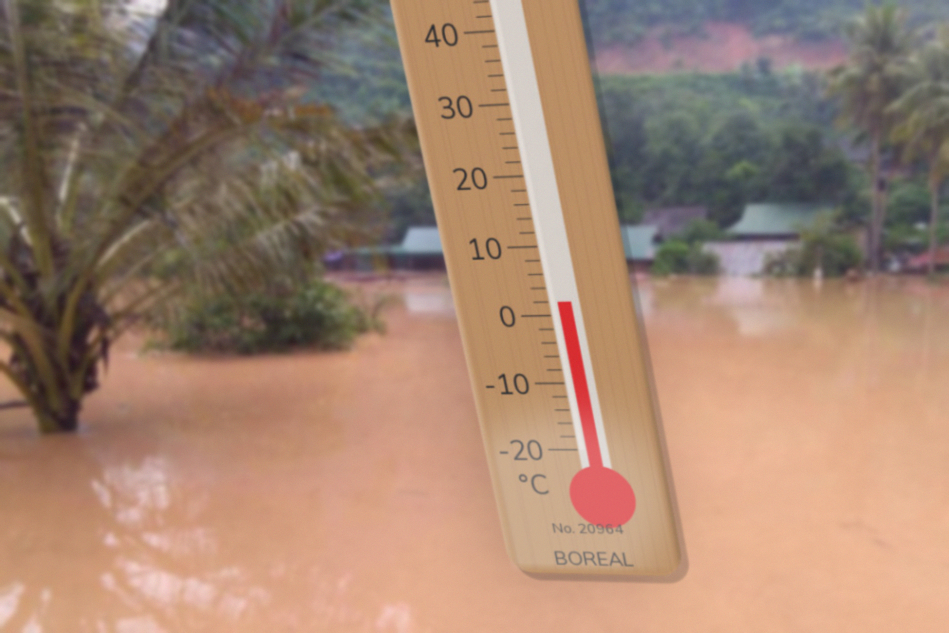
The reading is 2 °C
